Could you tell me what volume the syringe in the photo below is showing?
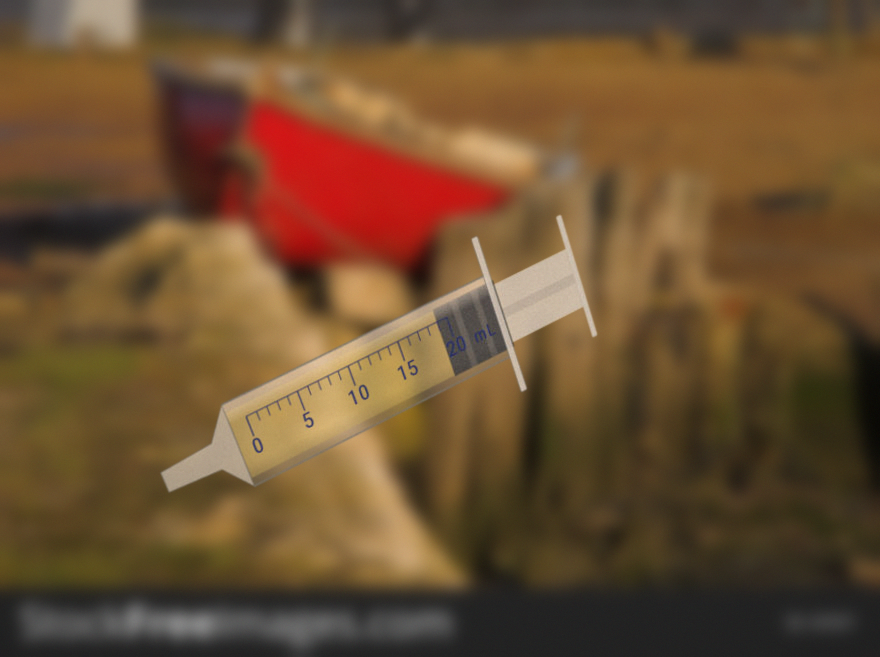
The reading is 19 mL
